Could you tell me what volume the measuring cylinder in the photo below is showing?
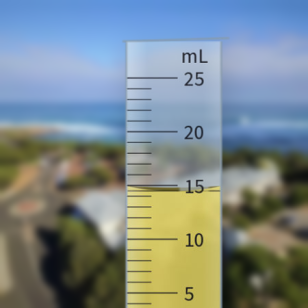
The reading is 14.5 mL
